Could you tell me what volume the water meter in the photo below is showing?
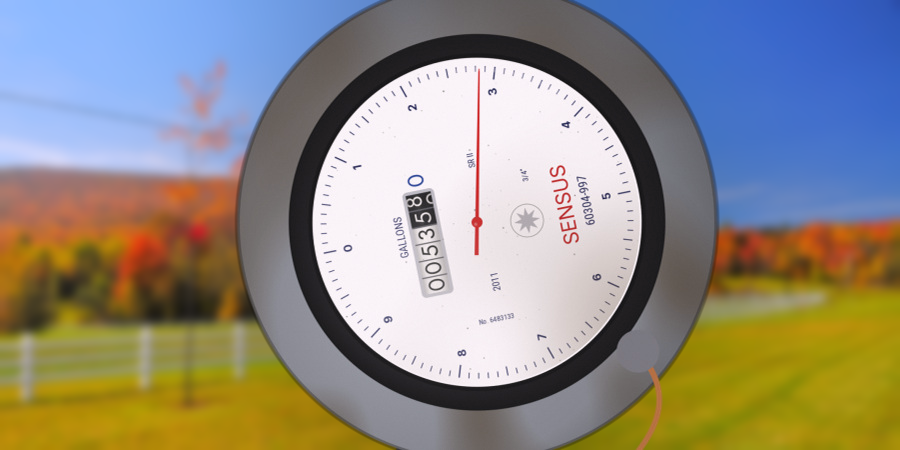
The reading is 53582.8 gal
